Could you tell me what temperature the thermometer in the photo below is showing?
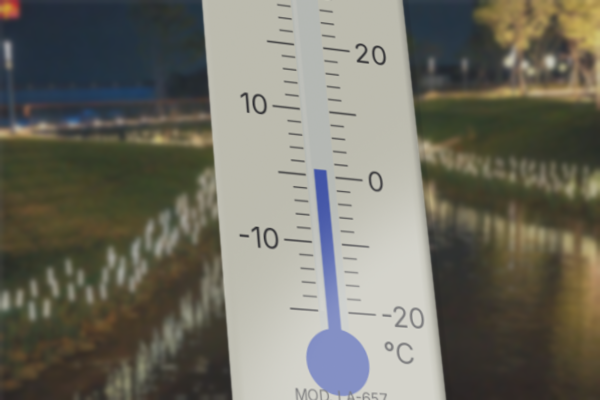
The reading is 1 °C
